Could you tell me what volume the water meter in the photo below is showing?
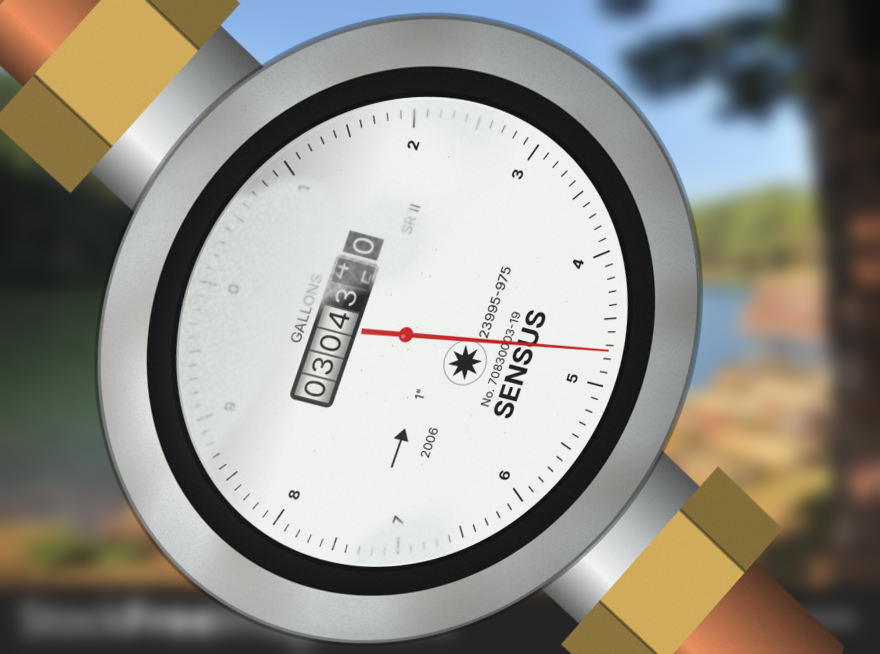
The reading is 304344.7 gal
